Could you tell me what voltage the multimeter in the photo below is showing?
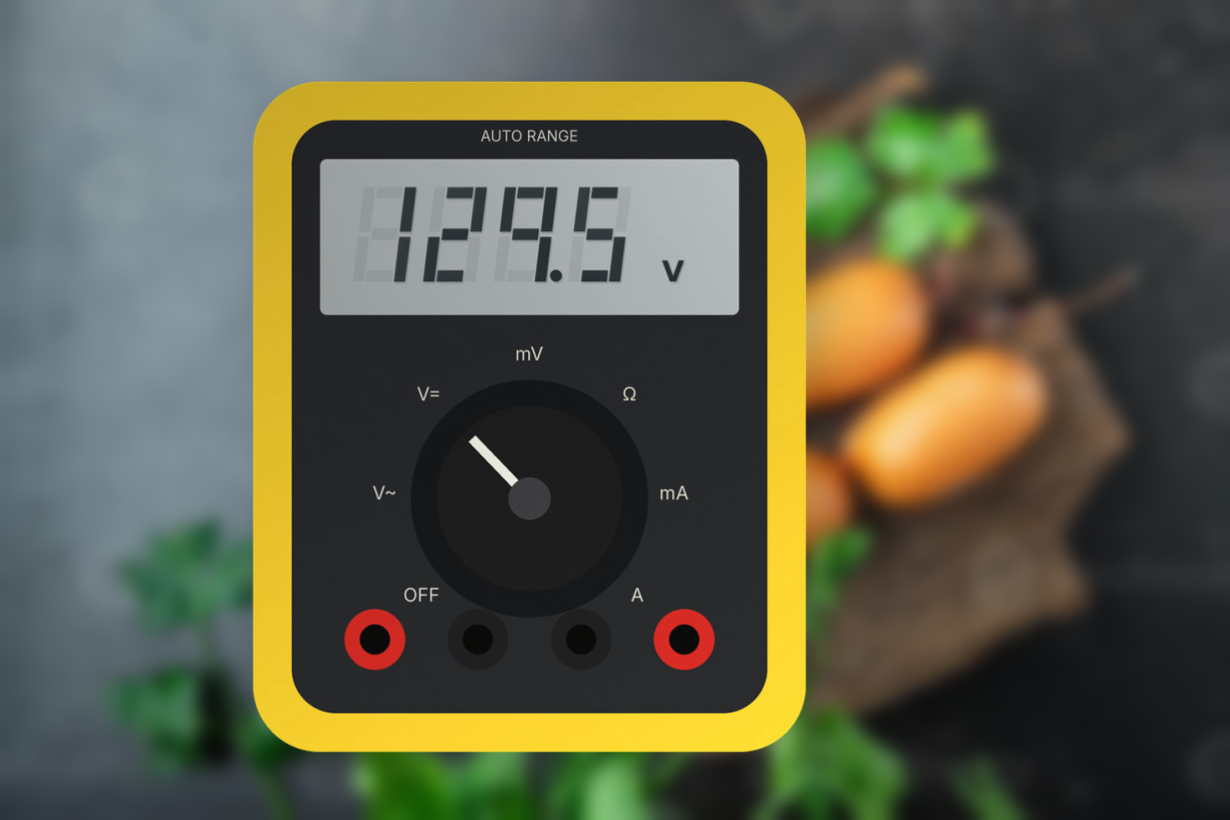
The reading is 129.5 V
